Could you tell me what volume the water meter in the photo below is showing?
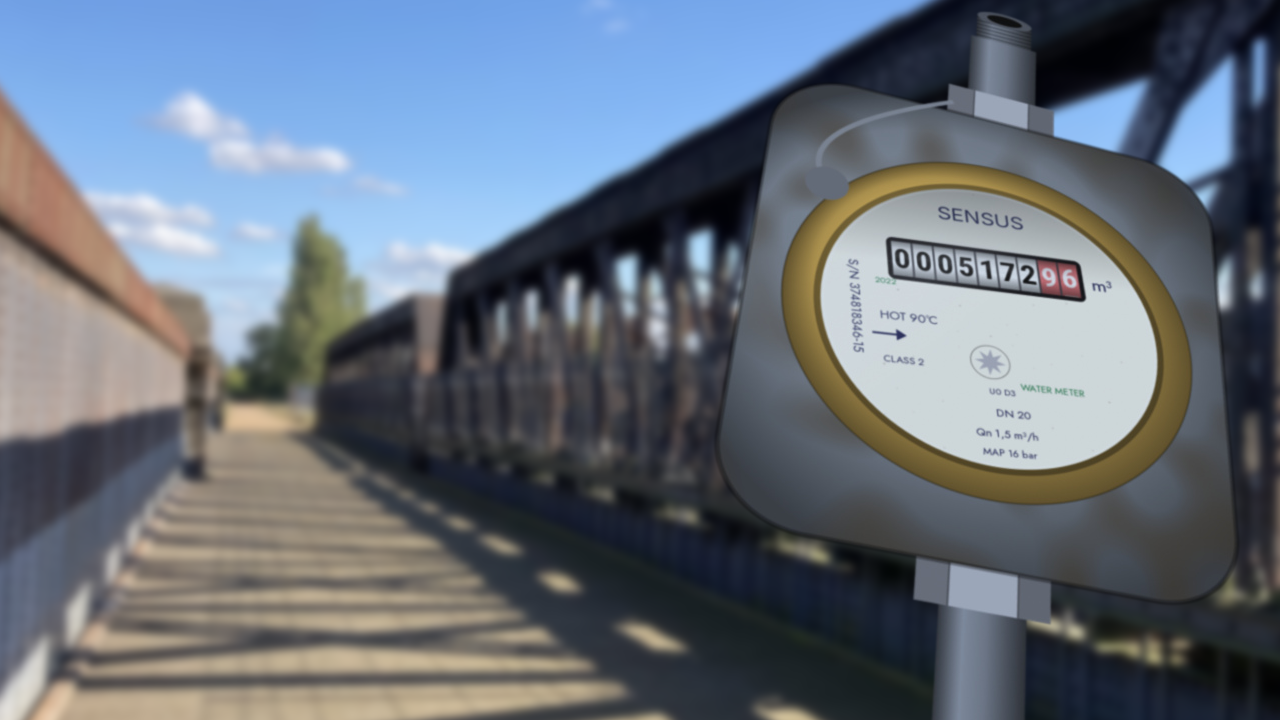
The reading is 5172.96 m³
